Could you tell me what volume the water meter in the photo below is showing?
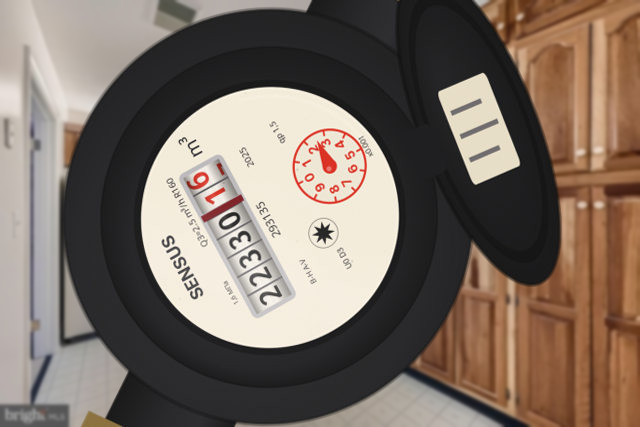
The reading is 22330.162 m³
